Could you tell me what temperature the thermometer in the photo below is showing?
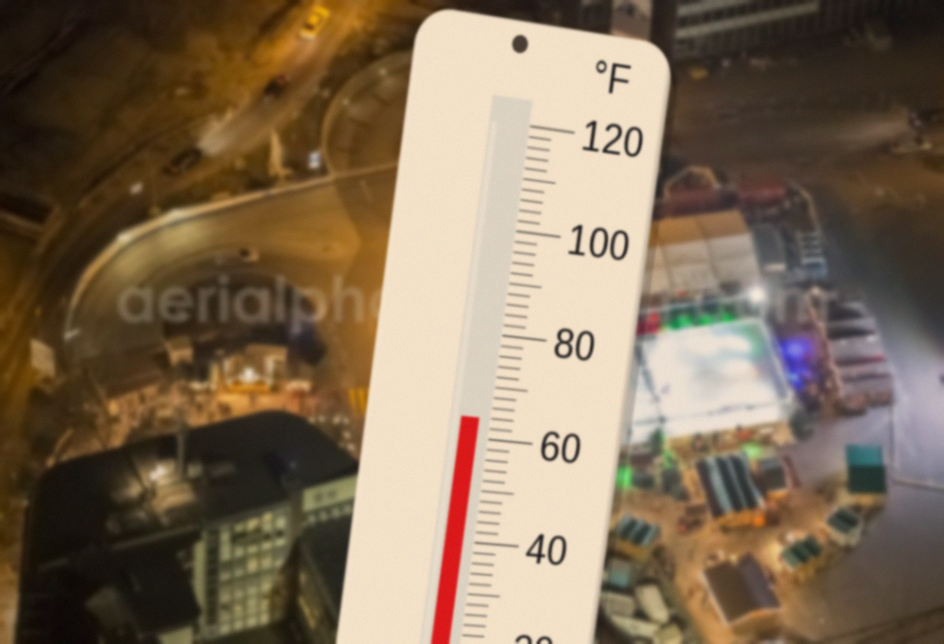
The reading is 64 °F
